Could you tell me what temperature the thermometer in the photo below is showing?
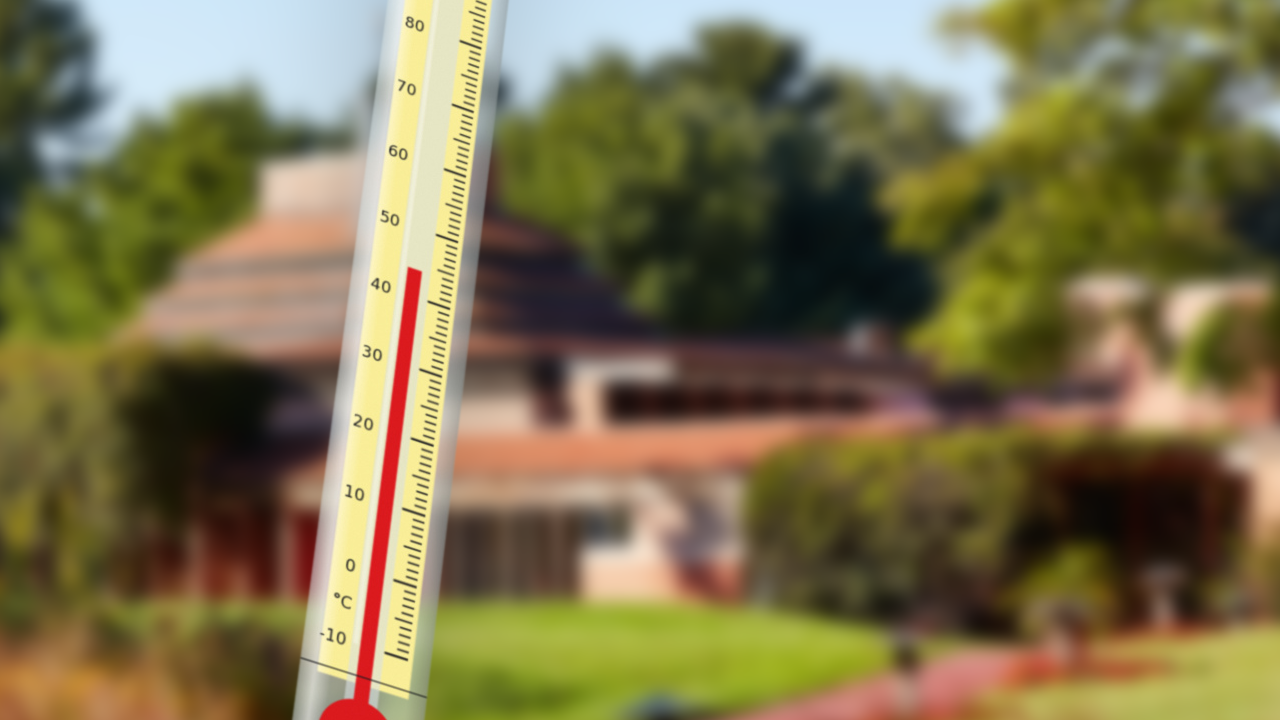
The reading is 44 °C
